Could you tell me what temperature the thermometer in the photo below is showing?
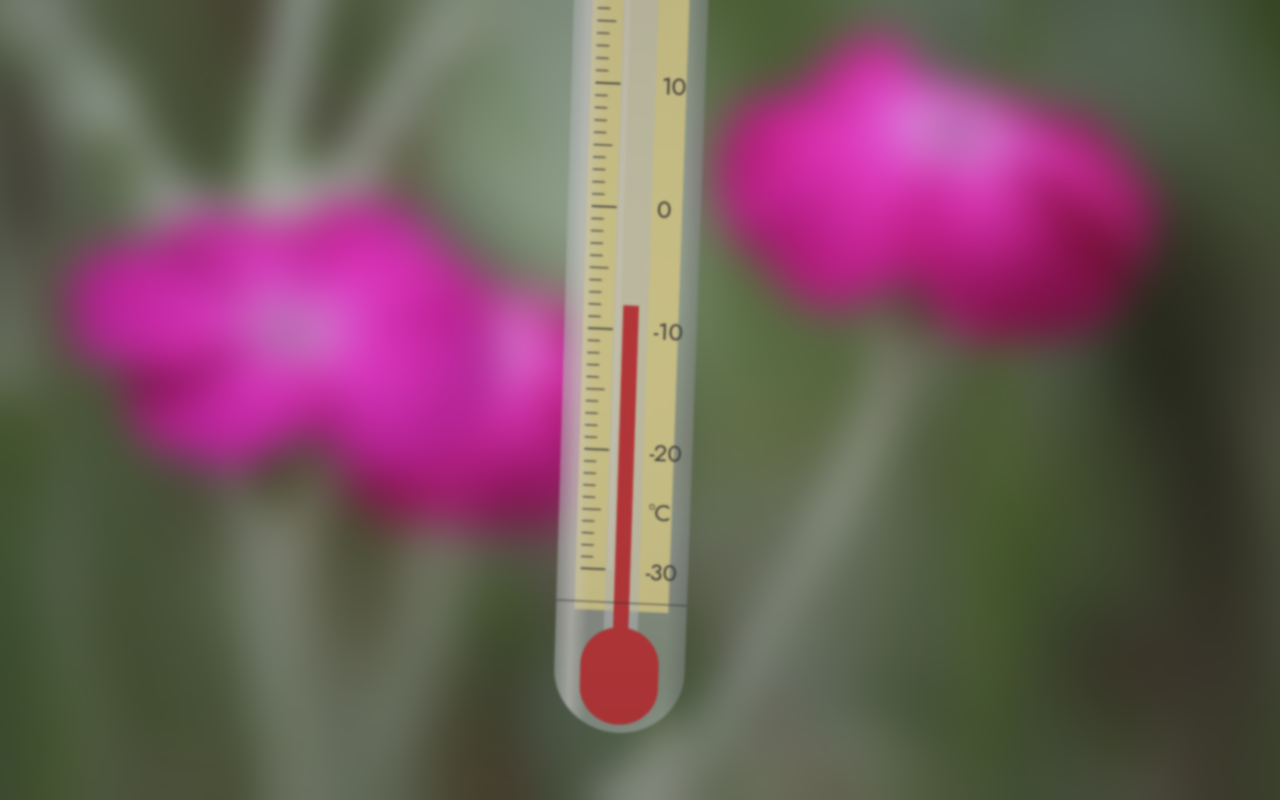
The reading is -8 °C
